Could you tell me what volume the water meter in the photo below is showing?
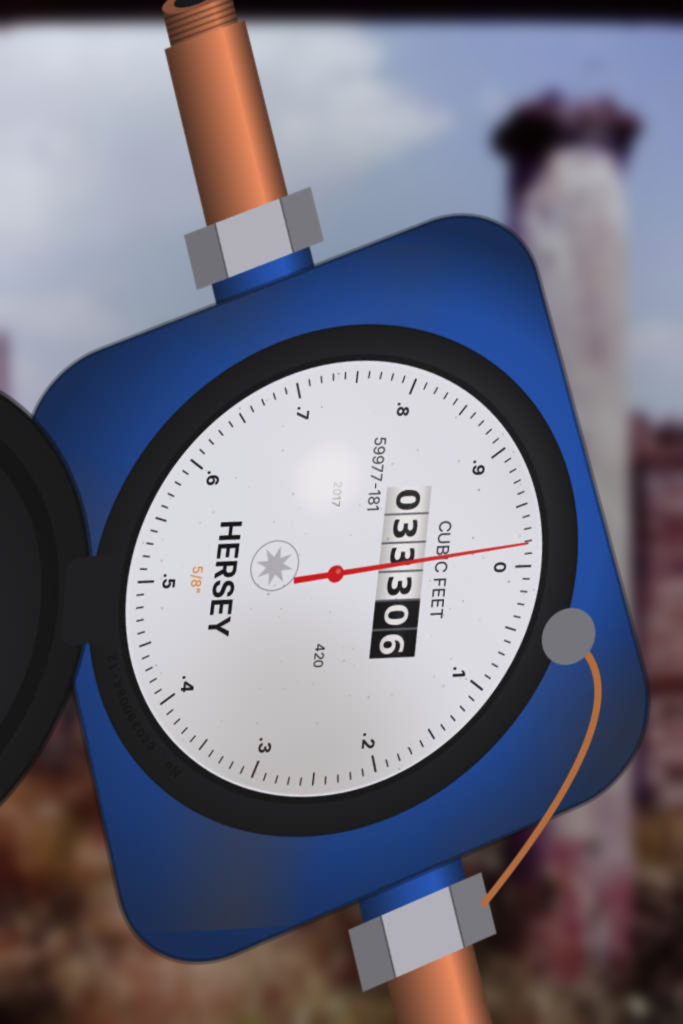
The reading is 33305.98 ft³
